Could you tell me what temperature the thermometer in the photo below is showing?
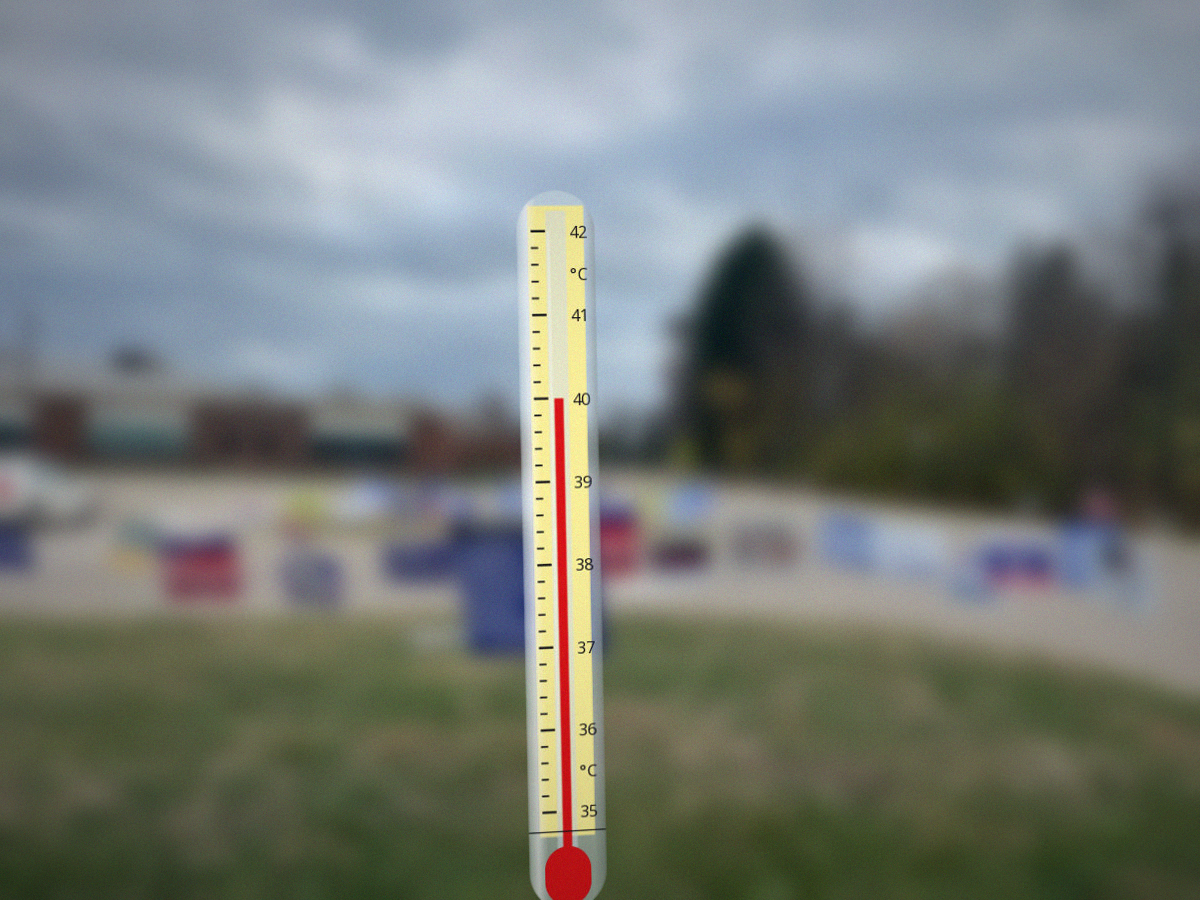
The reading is 40 °C
